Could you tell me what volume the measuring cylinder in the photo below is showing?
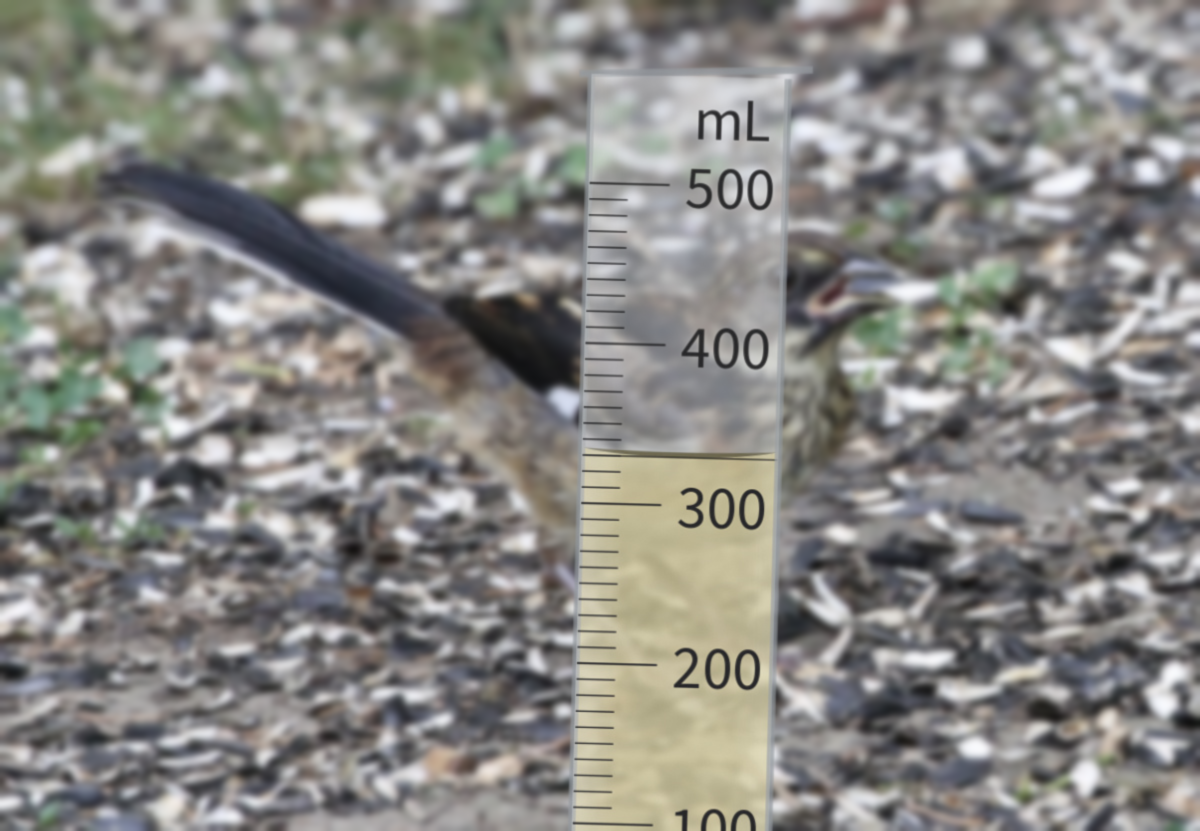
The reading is 330 mL
